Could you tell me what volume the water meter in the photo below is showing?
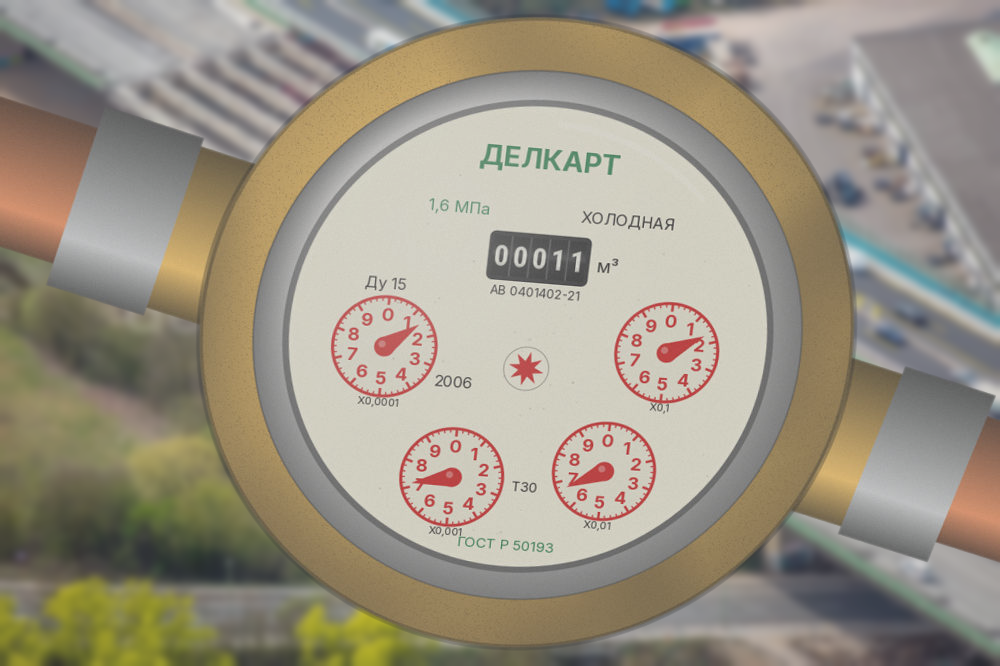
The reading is 11.1671 m³
